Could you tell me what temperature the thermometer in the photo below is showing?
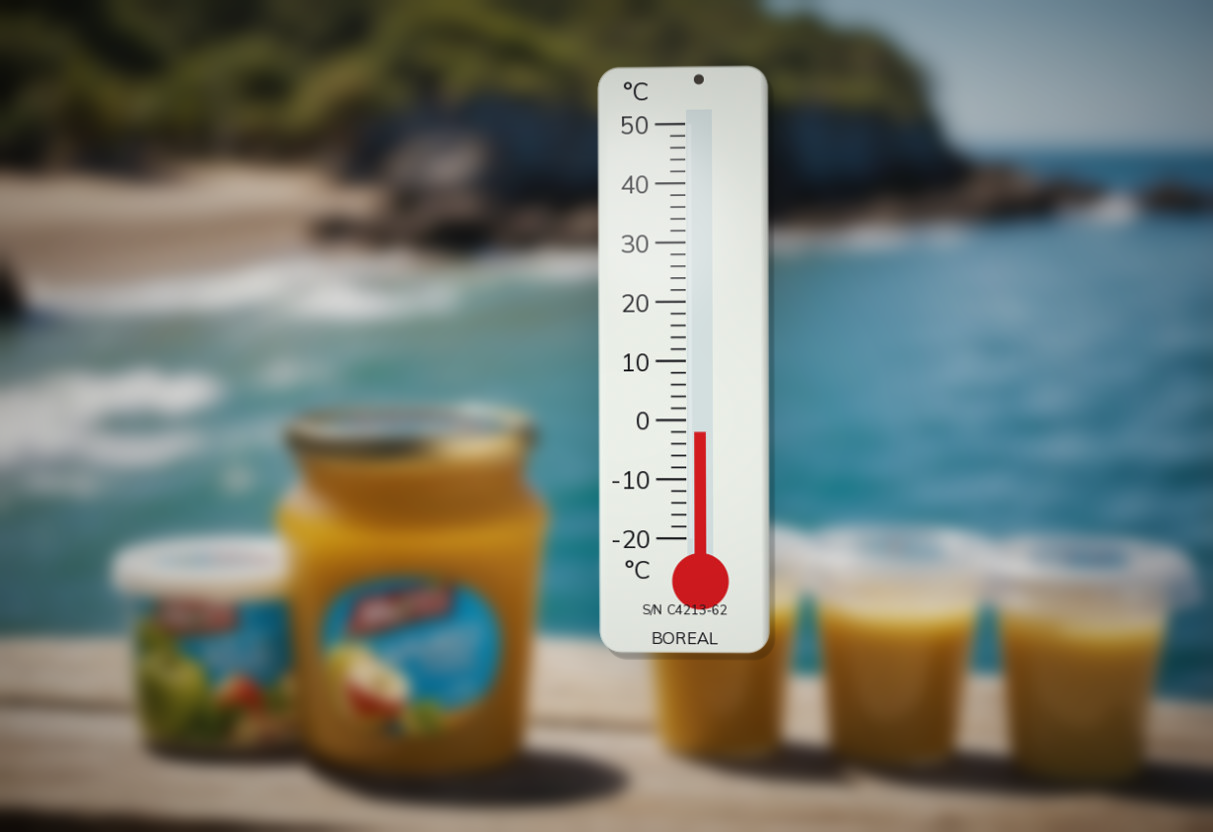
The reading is -2 °C
